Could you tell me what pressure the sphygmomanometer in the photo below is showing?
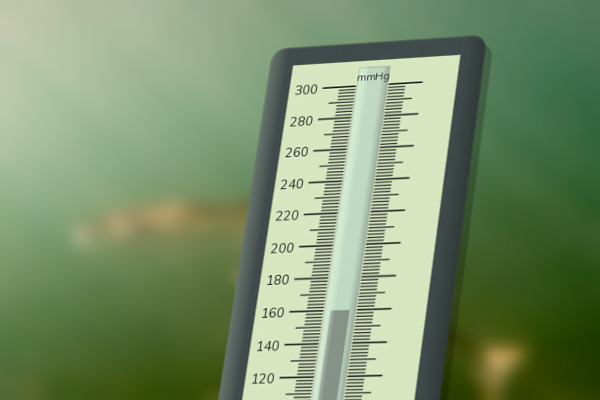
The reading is 160 mmHg
